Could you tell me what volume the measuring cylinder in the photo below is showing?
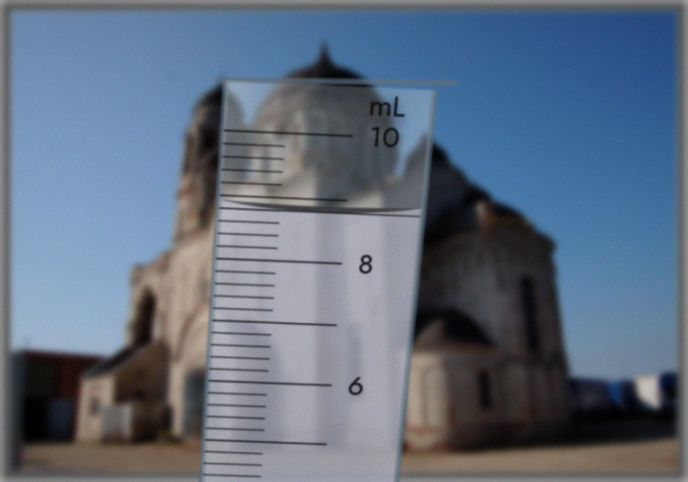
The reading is 8.8 mL
